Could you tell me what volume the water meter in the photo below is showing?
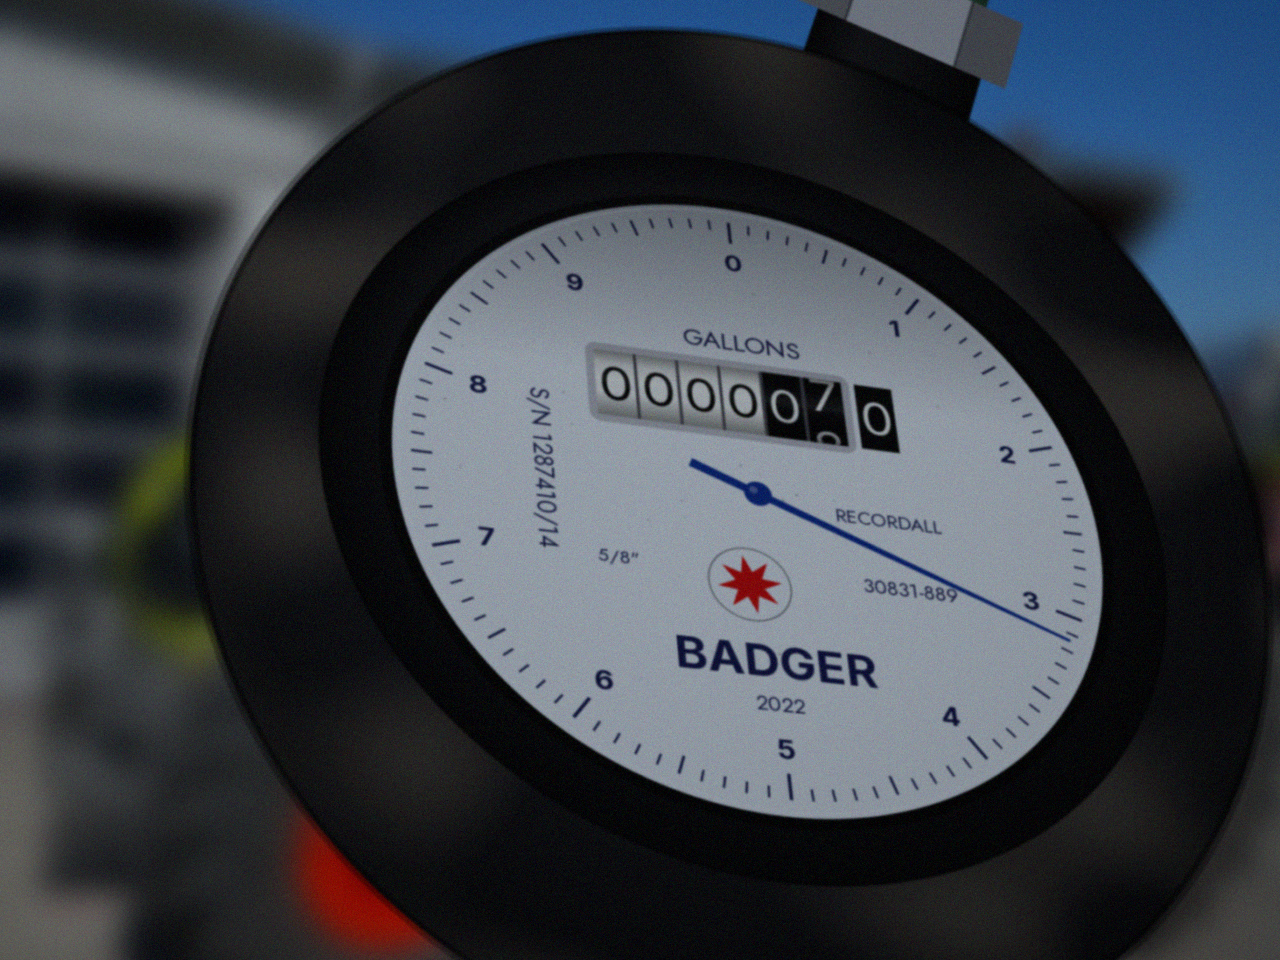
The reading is 73.1 gal
